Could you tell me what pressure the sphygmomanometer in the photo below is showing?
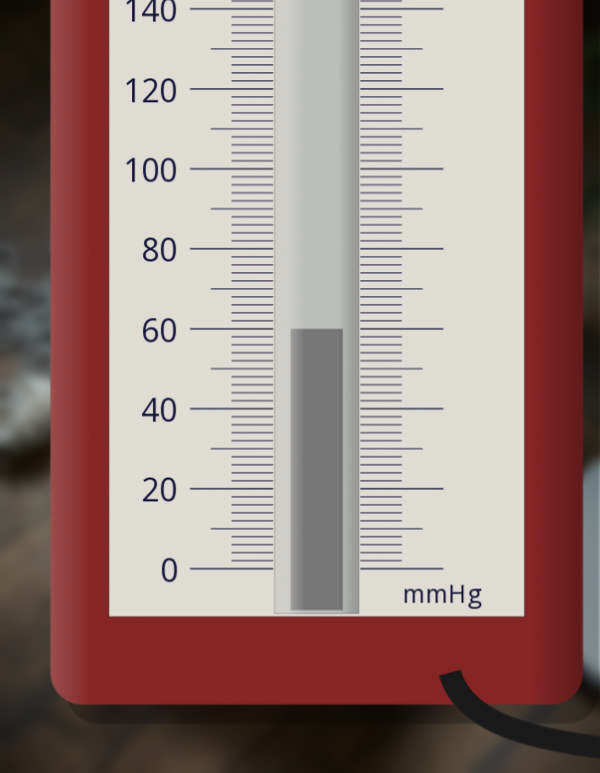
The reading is 60 mmHg
